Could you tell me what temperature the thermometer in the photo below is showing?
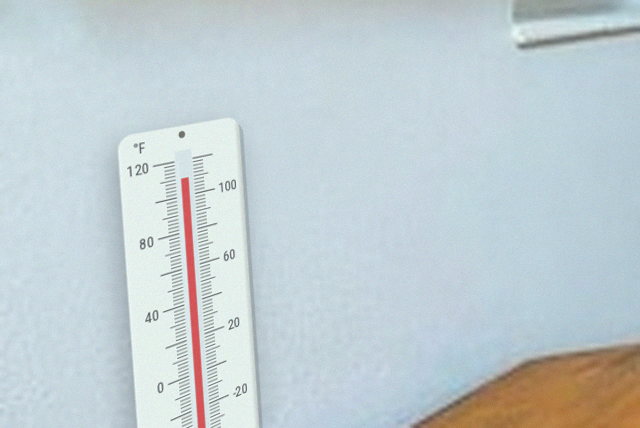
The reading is 110 °F
